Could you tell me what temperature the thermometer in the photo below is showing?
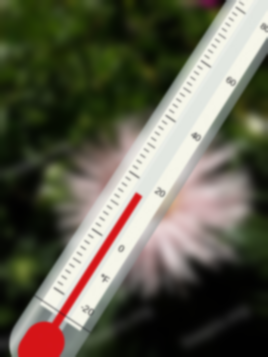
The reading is 16 °F
